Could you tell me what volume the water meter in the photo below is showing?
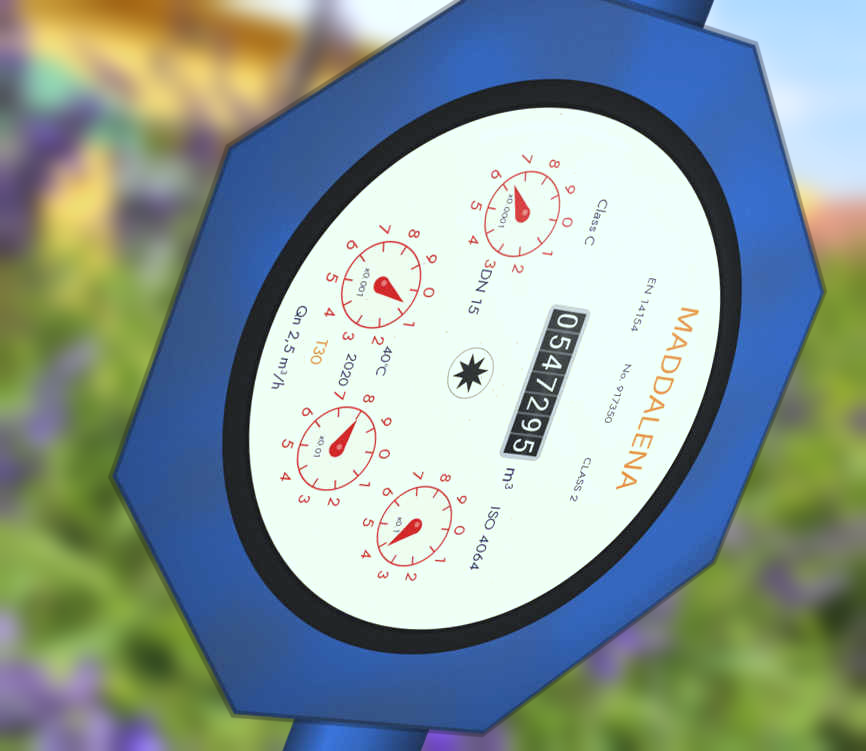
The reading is 547295.3806 m³
